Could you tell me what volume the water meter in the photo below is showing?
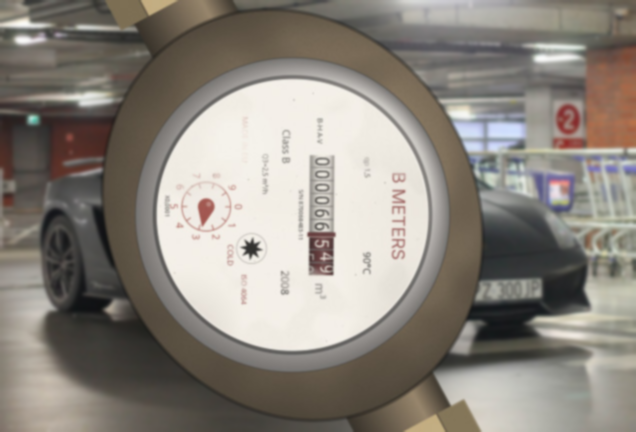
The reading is 66.5492 m³
